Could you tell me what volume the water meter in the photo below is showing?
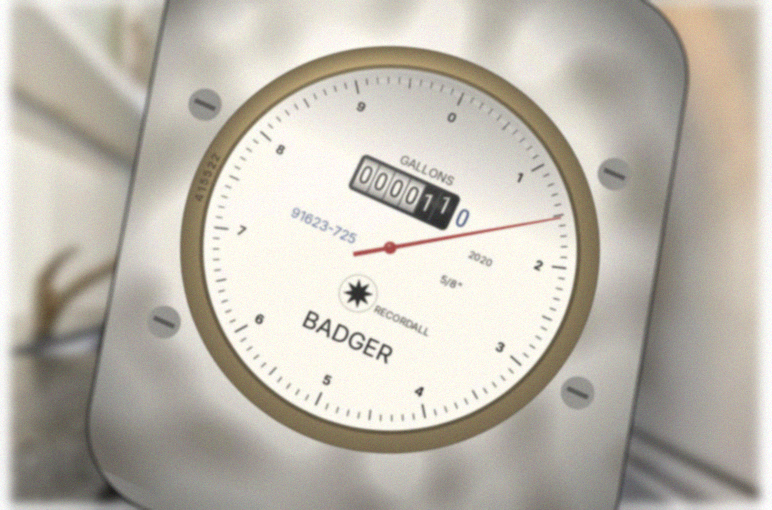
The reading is 111.5 gal
